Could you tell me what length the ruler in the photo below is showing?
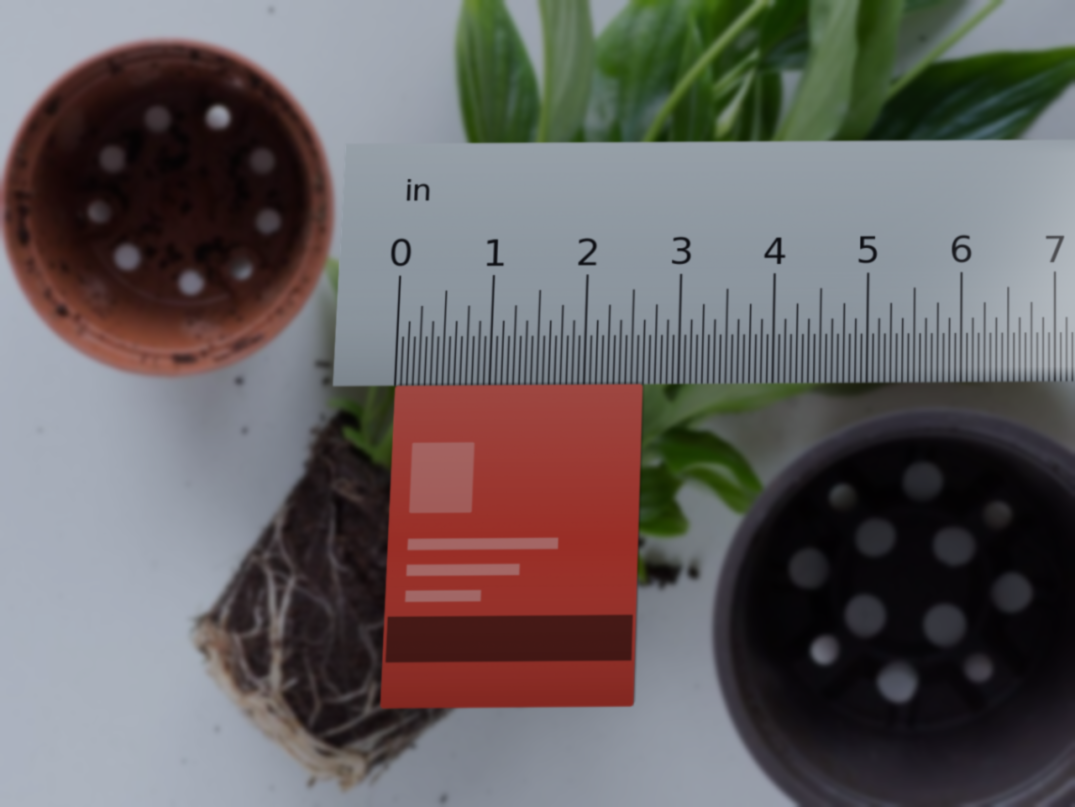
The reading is 2.625 in
